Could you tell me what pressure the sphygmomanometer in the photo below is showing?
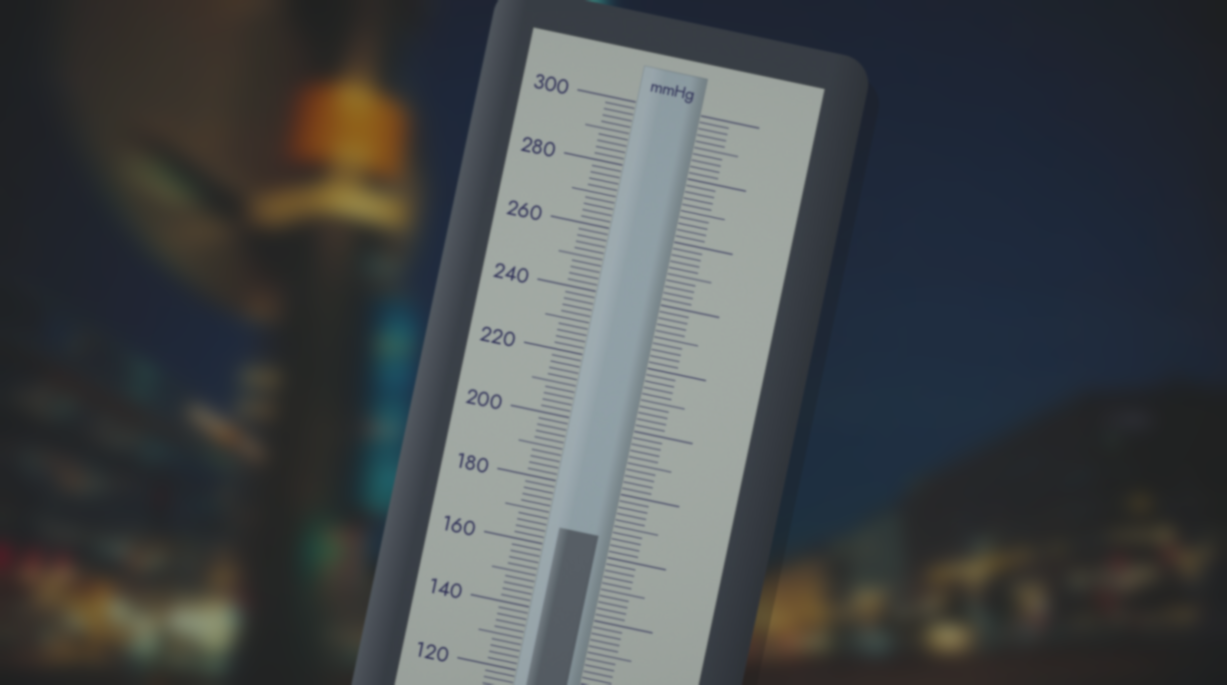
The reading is 166 mmHg
